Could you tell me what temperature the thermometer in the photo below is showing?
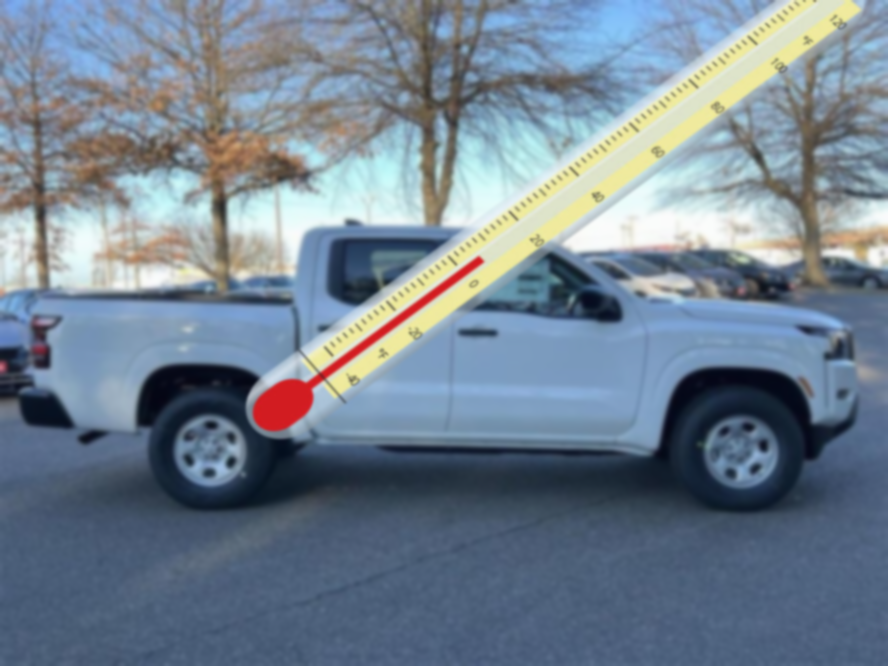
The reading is 6 °F
